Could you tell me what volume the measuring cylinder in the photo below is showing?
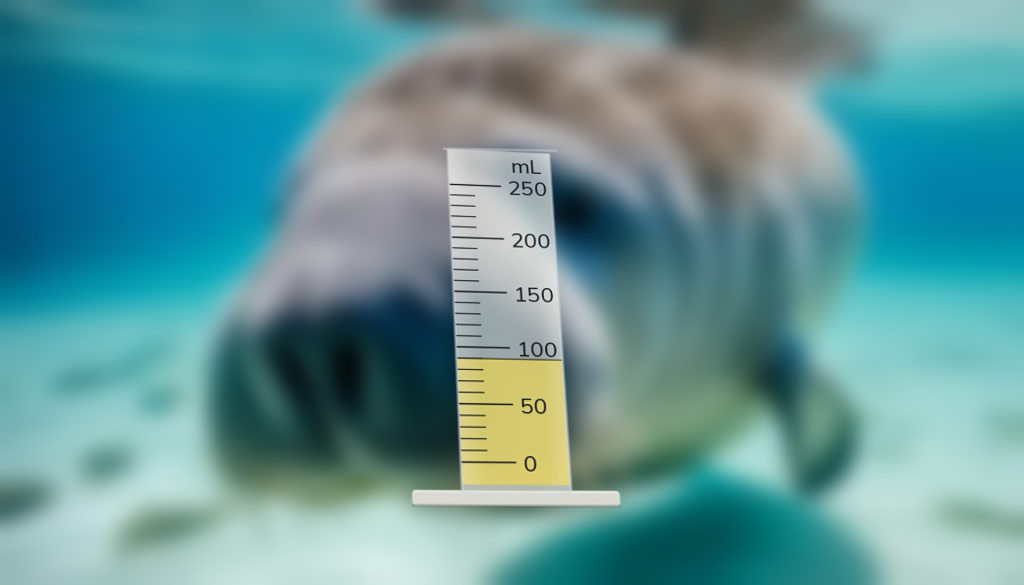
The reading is 90 mL
